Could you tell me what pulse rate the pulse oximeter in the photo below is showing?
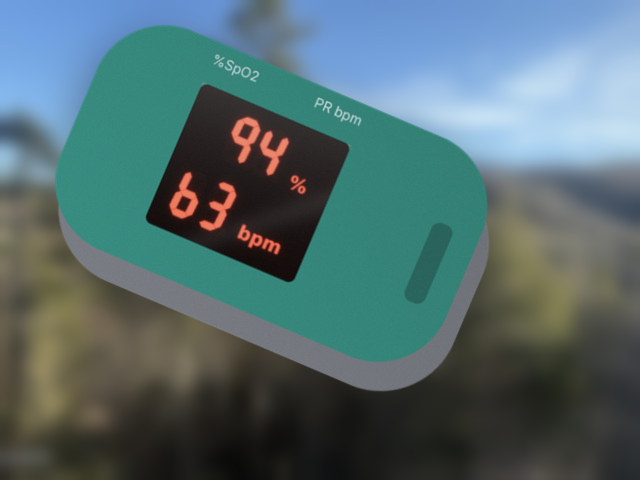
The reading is 63 bpm
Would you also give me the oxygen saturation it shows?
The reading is 94 %
